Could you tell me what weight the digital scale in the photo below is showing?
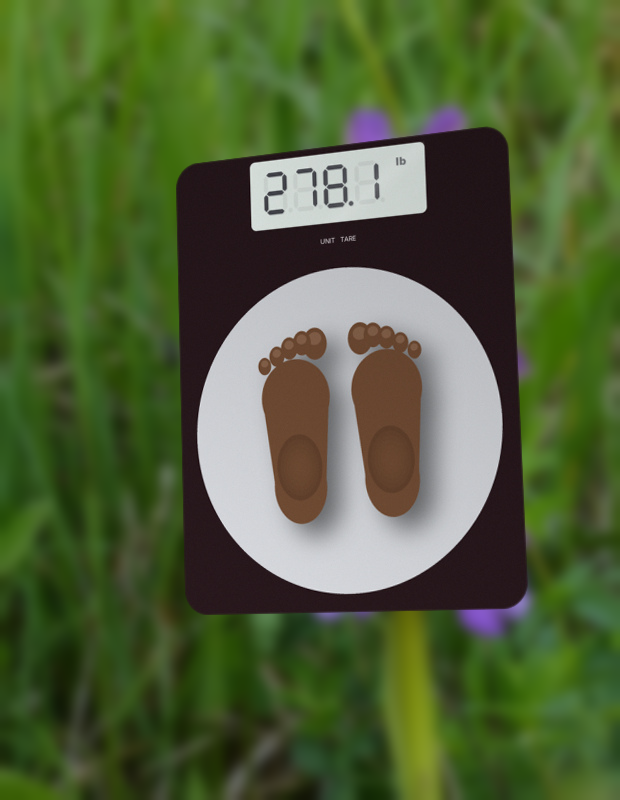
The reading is 278.1 lb
